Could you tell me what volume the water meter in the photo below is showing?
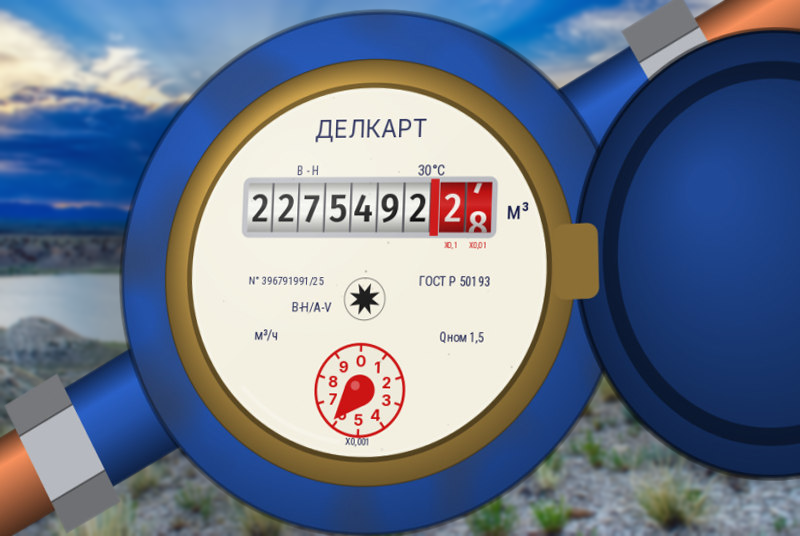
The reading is 2275492.276 m³
